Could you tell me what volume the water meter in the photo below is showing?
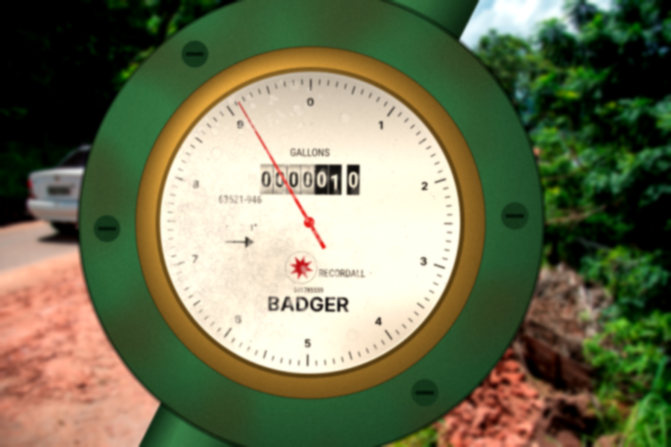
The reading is 9.1 gal
